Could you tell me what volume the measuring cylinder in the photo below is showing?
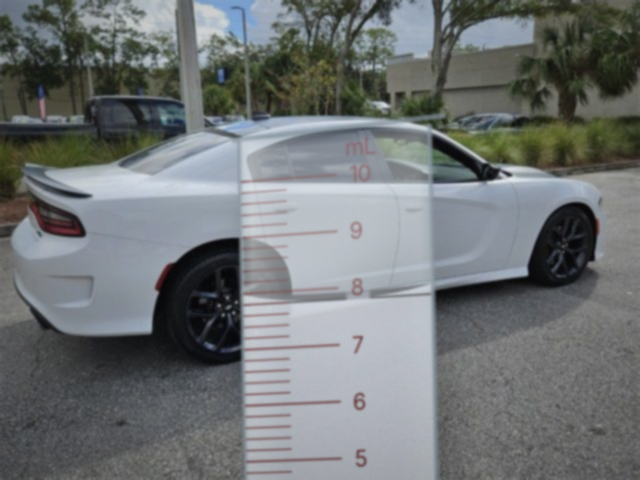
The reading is 7.8 mL
